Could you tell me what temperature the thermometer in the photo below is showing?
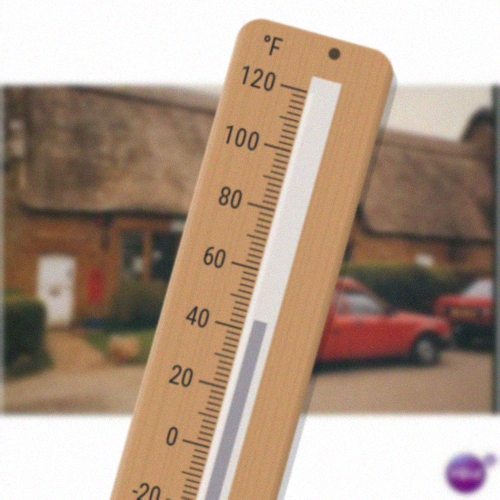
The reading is 44 °F
